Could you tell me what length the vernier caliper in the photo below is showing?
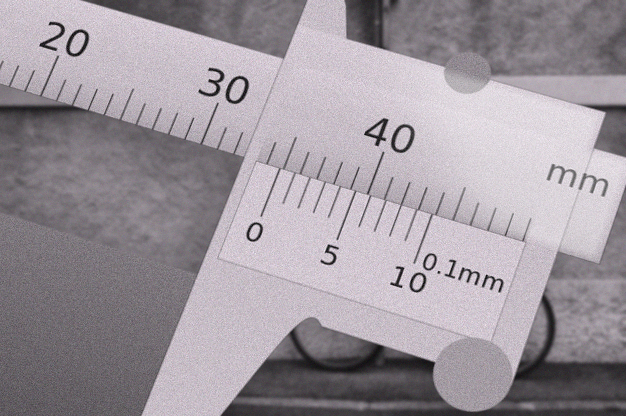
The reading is 34.8 mm
